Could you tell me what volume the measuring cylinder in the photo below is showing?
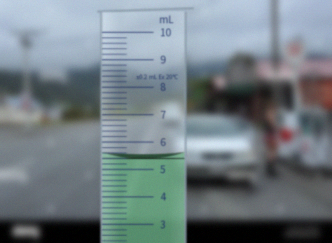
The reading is 5.4 mL
